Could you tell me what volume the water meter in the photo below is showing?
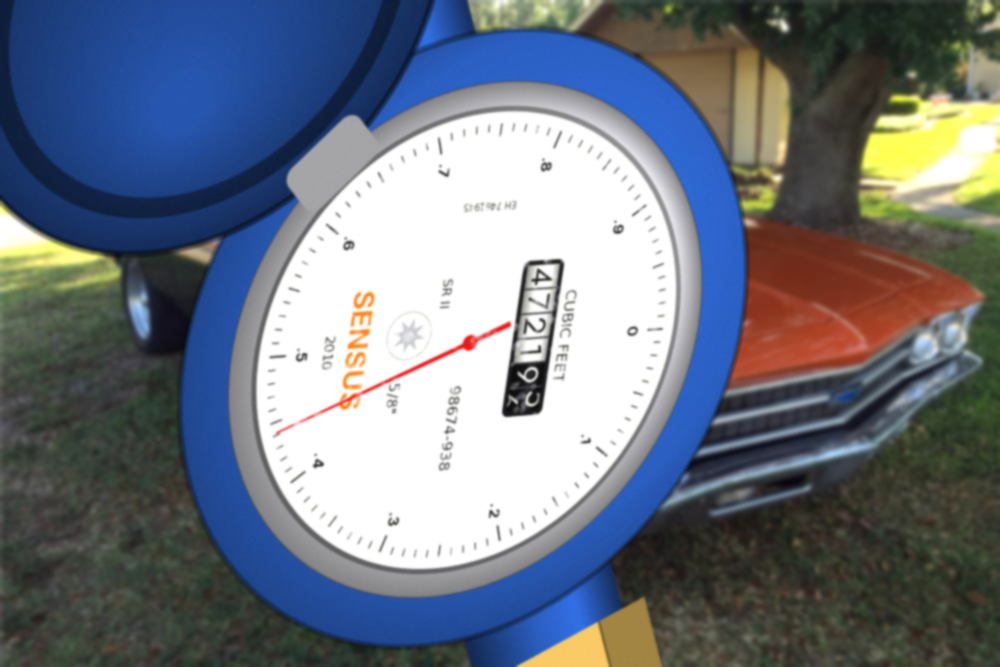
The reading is 472195.44 ft³
